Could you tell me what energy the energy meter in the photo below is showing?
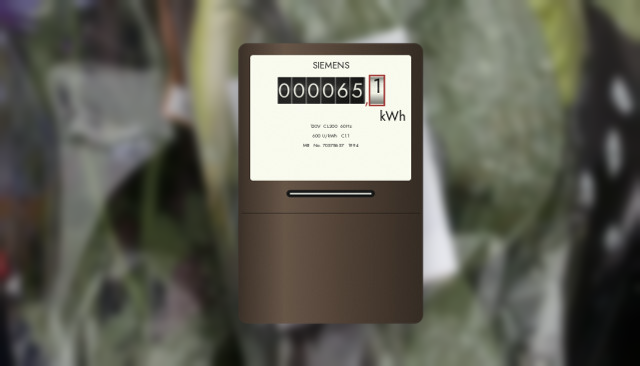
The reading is 65.1 kWh
